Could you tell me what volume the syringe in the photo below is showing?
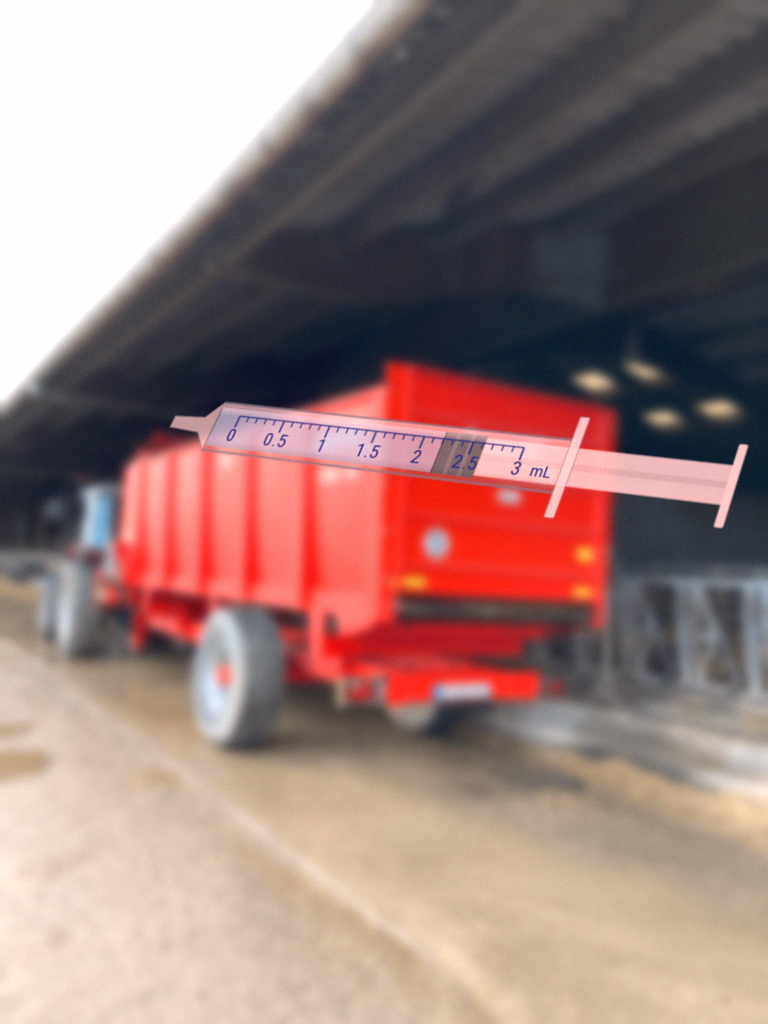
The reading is 2.2 mL
